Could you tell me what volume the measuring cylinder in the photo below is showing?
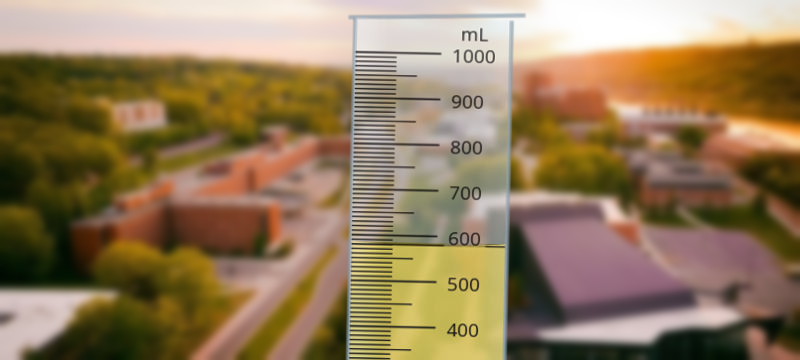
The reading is 580 mL
